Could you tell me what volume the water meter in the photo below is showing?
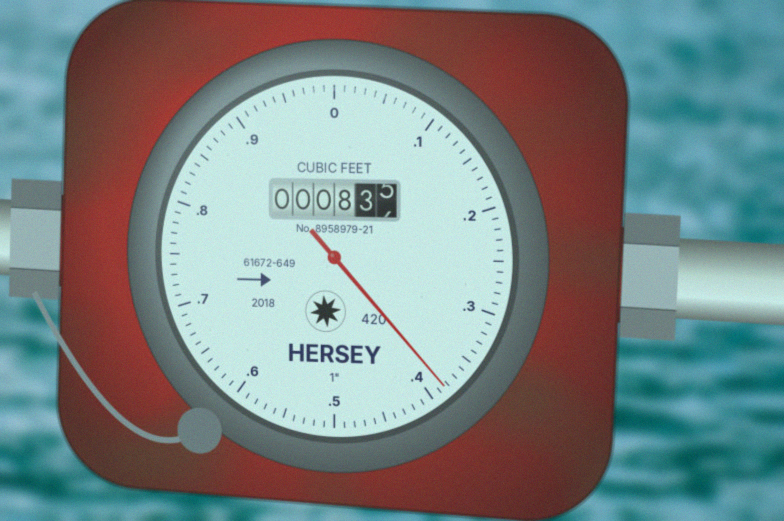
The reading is 835.38 ft³
